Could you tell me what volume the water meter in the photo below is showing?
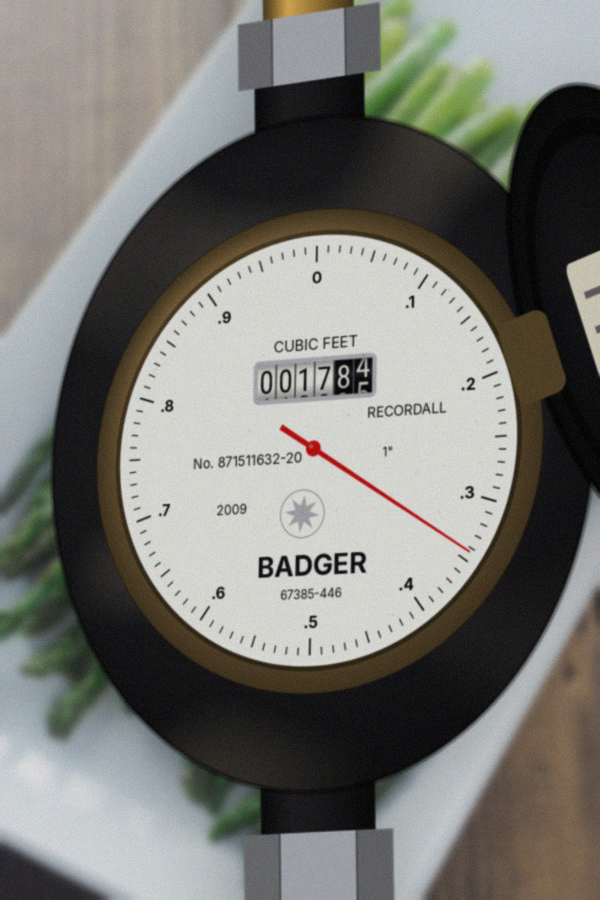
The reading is 1784.34 ft³
